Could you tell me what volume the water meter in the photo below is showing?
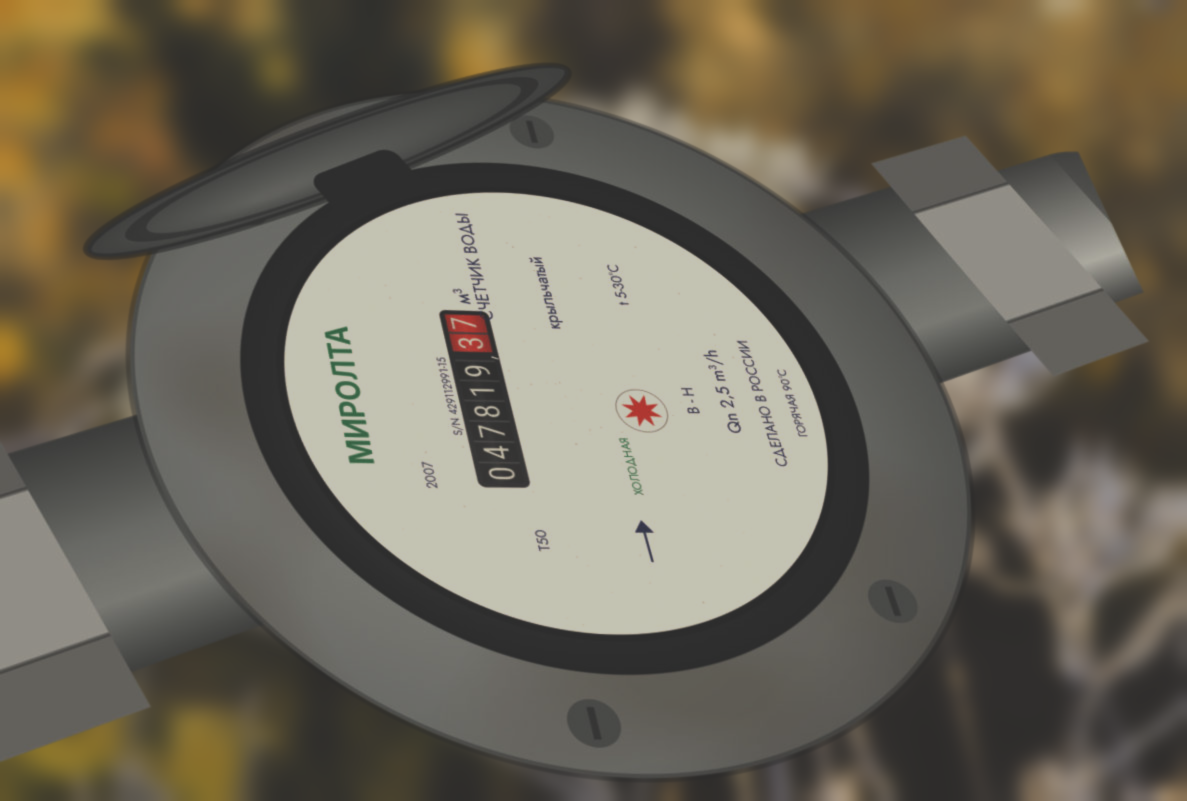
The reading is 47819.37 m³
